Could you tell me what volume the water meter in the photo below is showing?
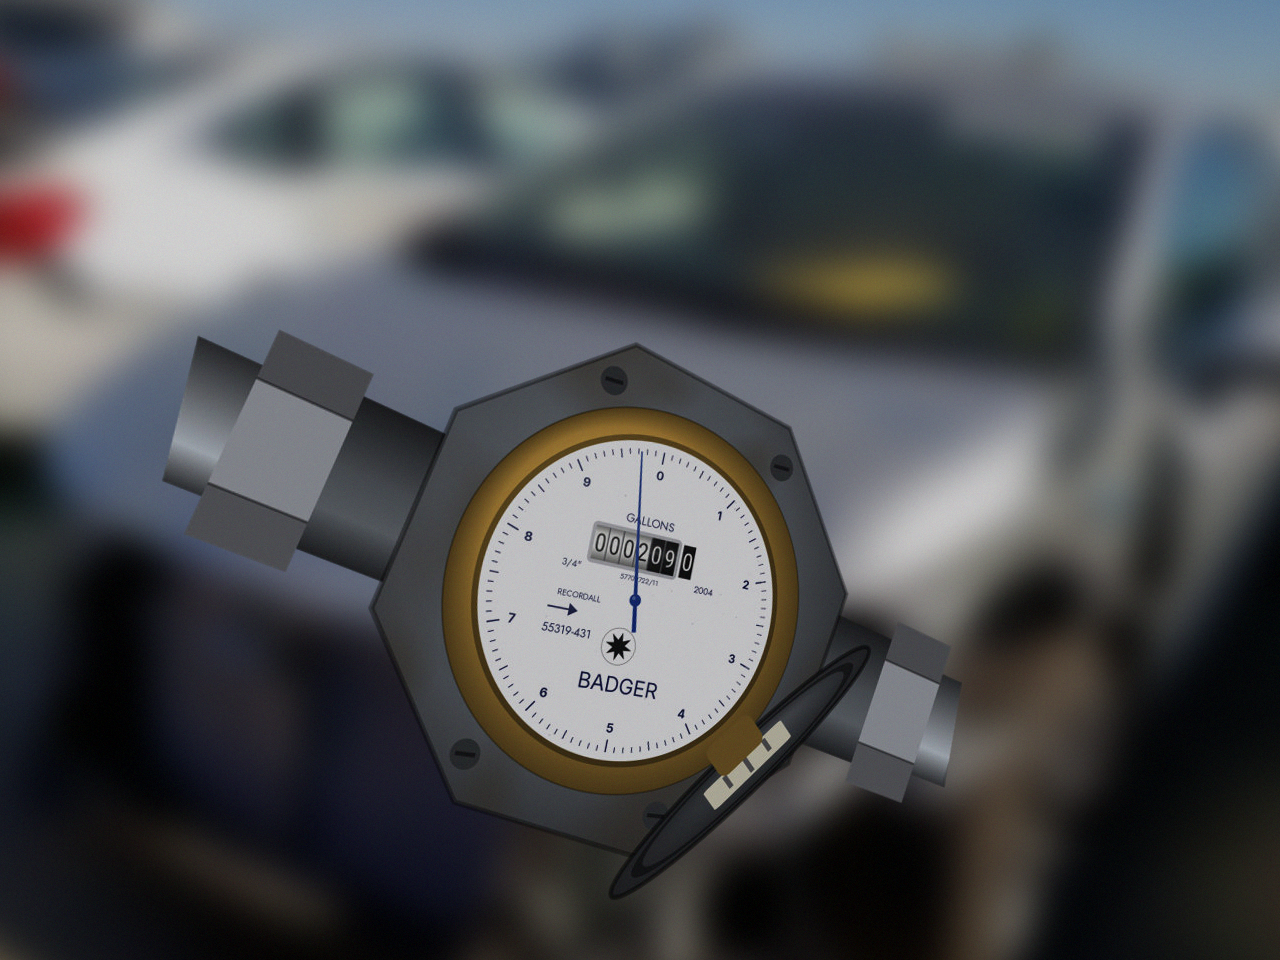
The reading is 2089.7 gal
